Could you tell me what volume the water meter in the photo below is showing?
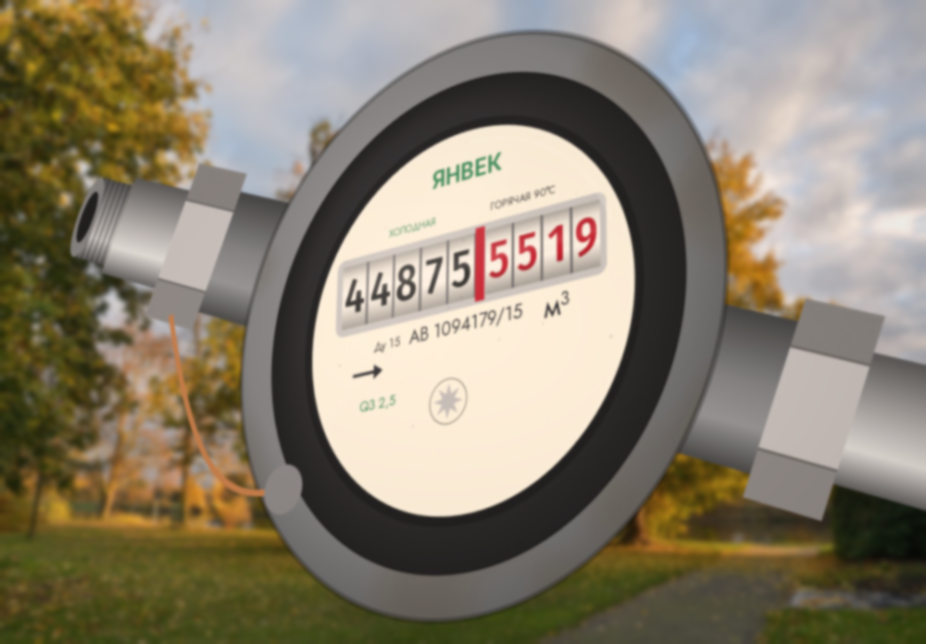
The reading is 44875.5519 m³
